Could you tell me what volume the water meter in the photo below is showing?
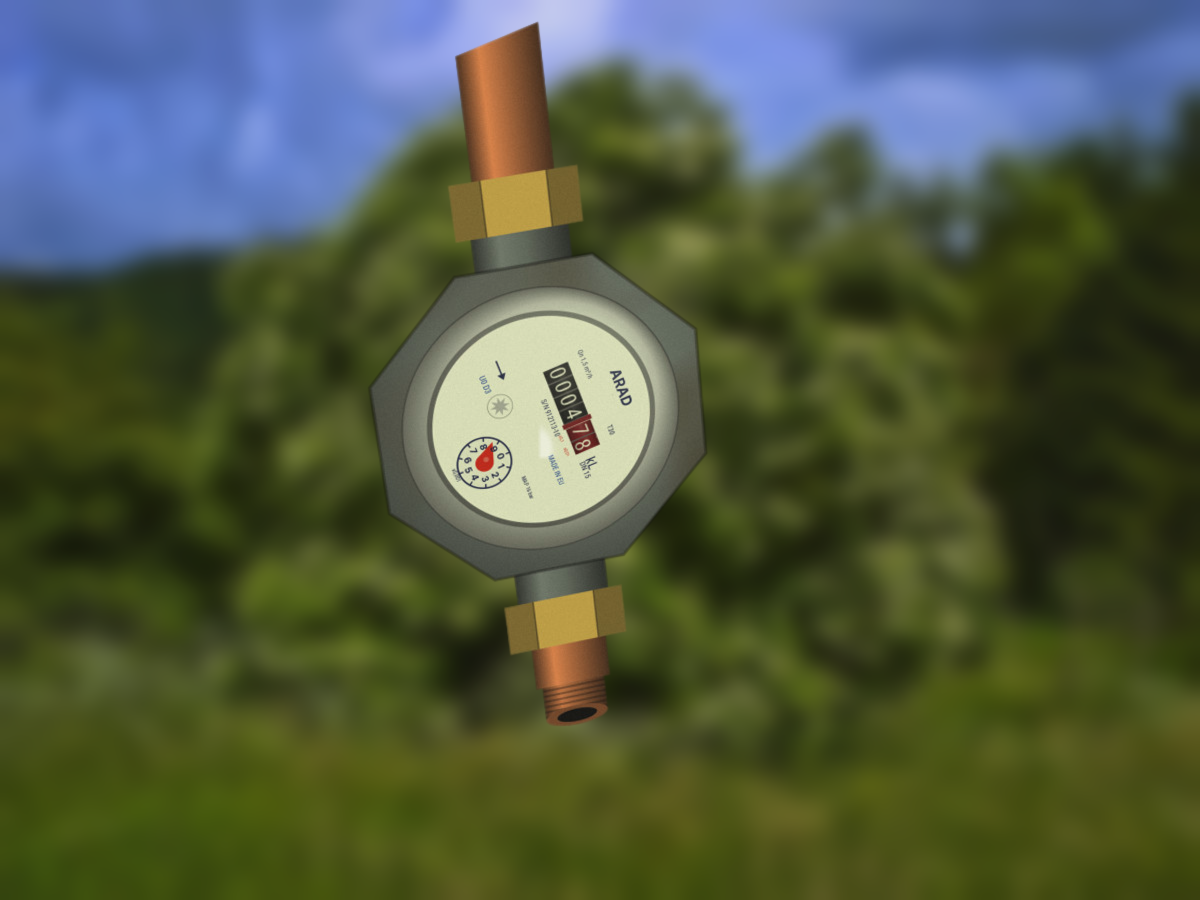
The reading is 4.778 kL
